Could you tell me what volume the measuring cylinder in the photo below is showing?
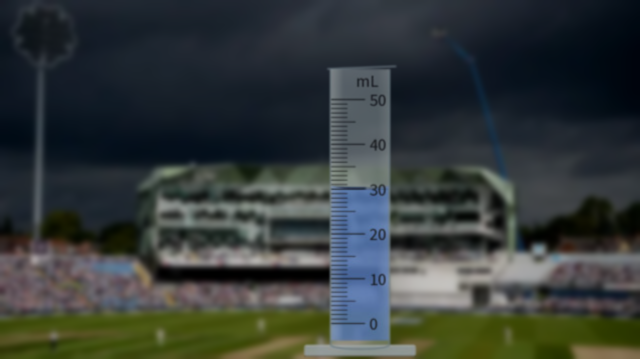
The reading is 30 mL
